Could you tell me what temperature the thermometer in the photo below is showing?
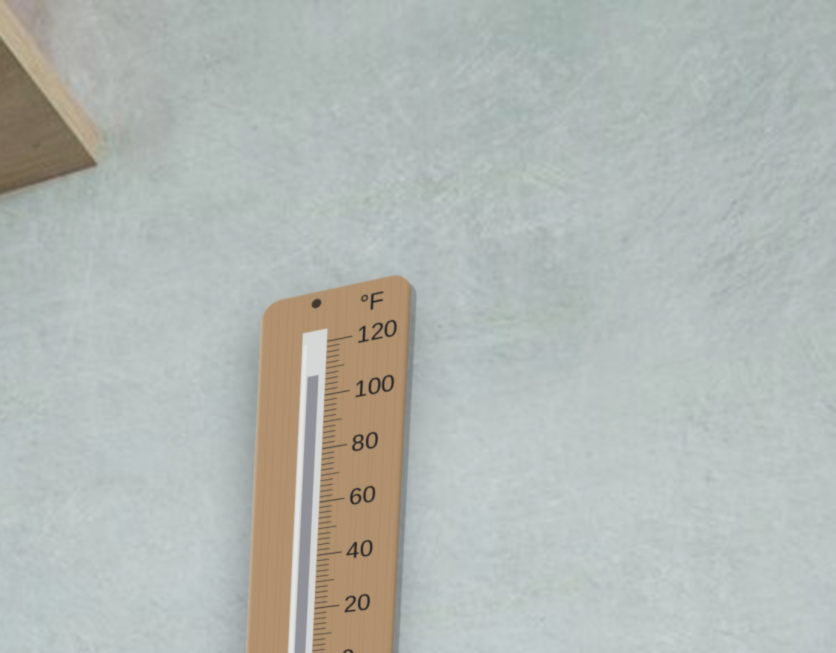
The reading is 108 °F
